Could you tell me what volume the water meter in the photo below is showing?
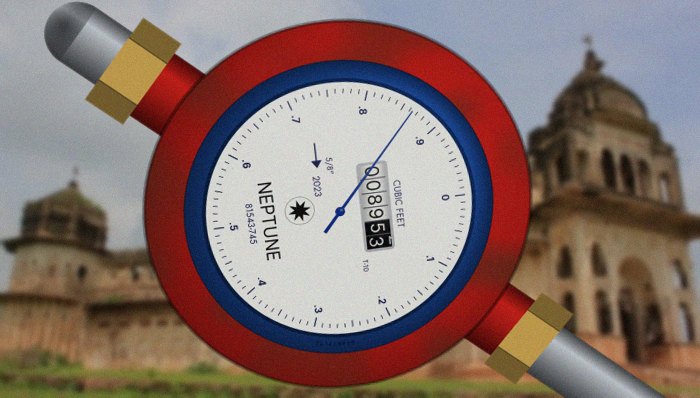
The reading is 8952.86 ft³
